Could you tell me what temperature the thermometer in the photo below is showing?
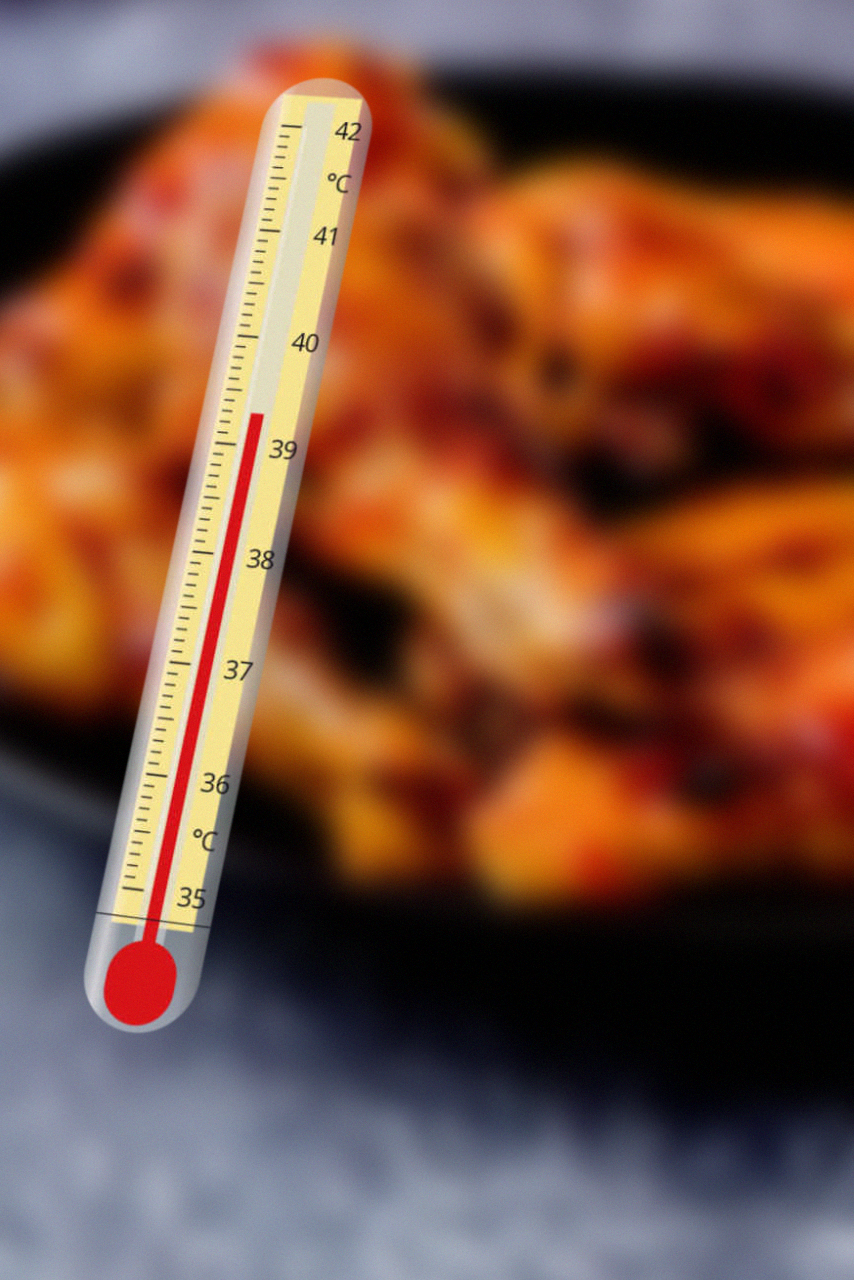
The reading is 39.3 °C
